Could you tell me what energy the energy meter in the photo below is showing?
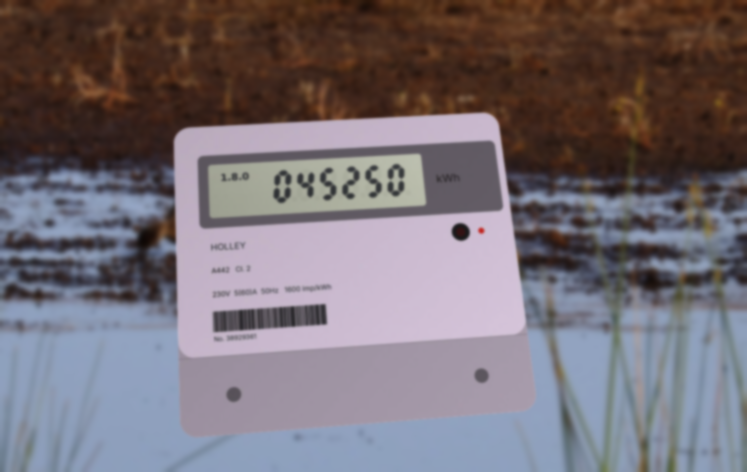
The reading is 45250 kWh
